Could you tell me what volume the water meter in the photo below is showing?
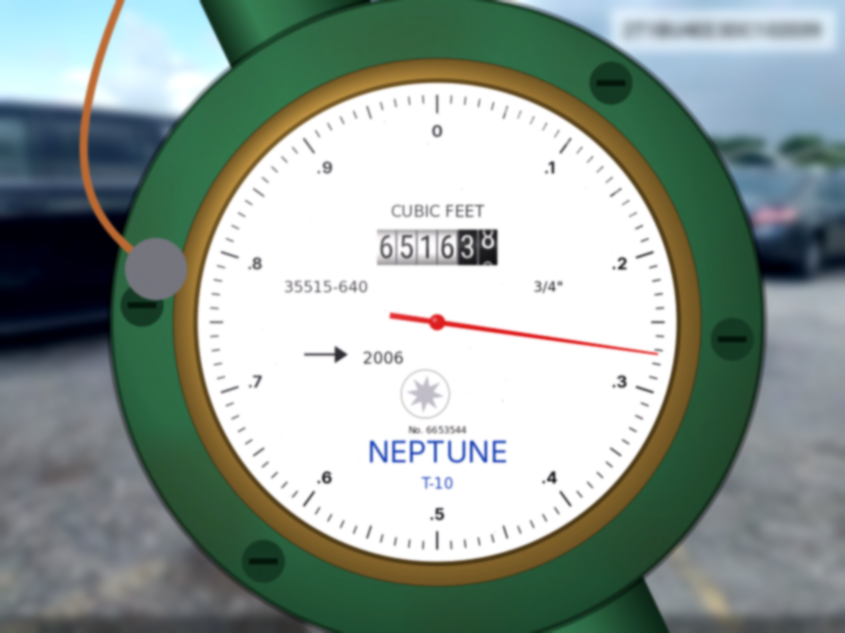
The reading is 651638.27 ft³
